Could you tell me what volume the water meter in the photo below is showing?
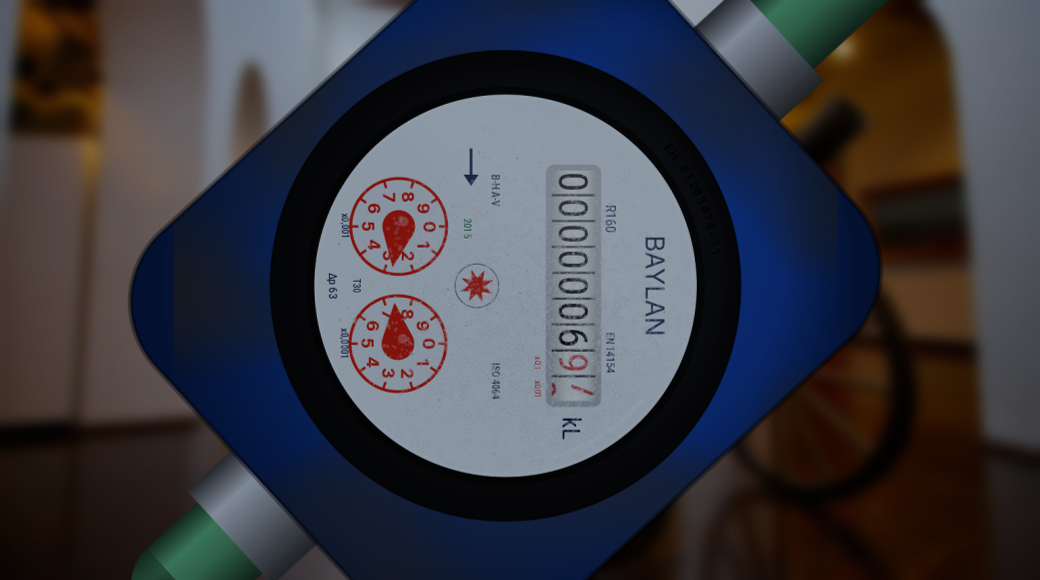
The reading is 6.9727 kL
